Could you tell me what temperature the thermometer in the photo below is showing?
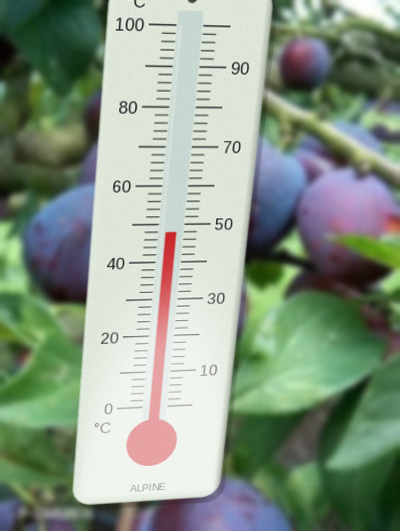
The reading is 48 °C
